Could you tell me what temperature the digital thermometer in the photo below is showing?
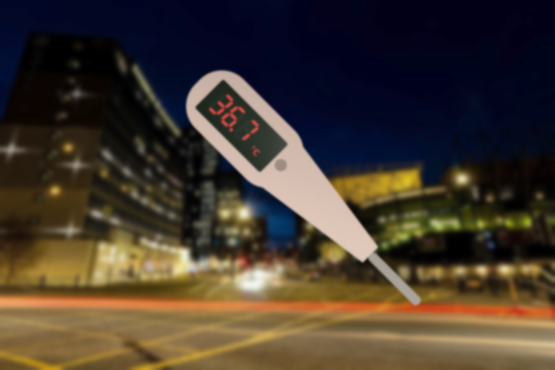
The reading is 36.7 °C
